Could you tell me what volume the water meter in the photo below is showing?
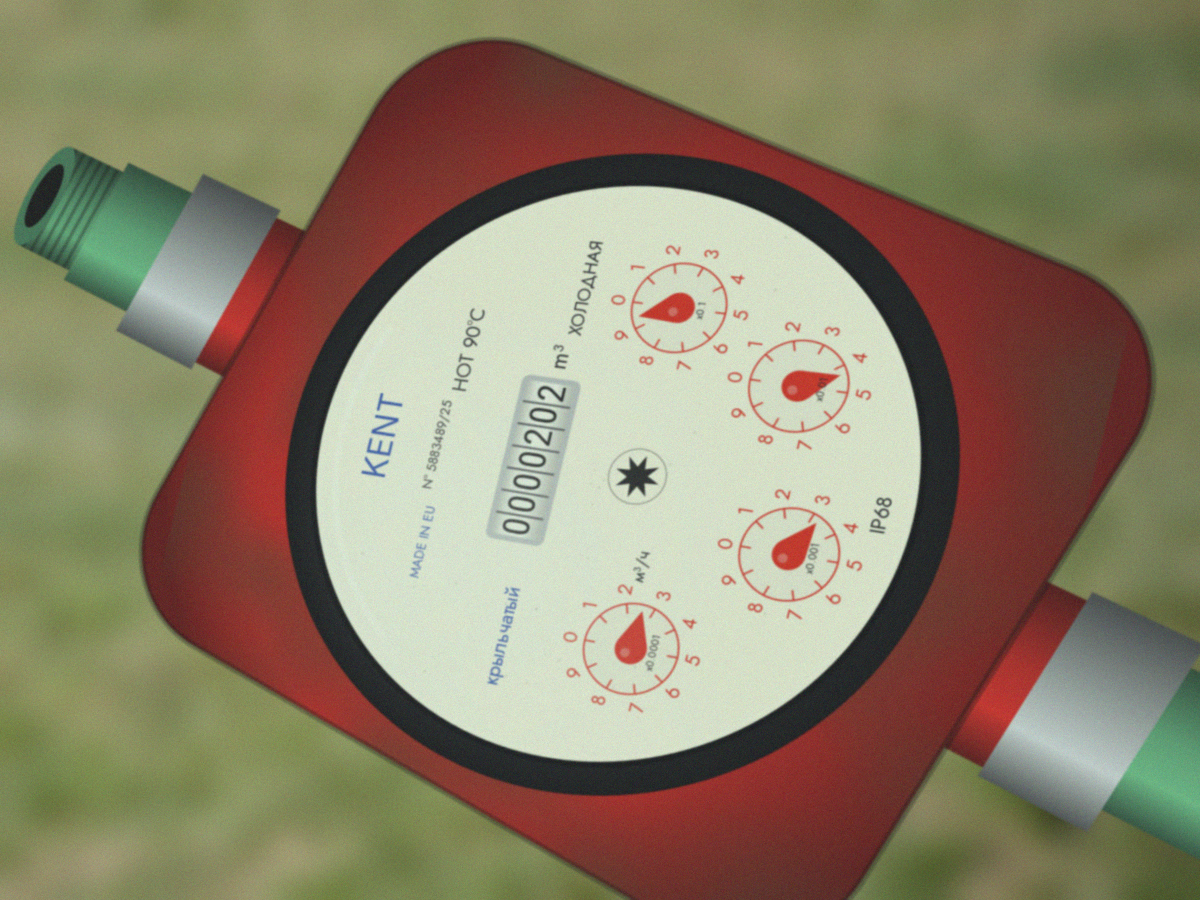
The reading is 201.9432 m³
